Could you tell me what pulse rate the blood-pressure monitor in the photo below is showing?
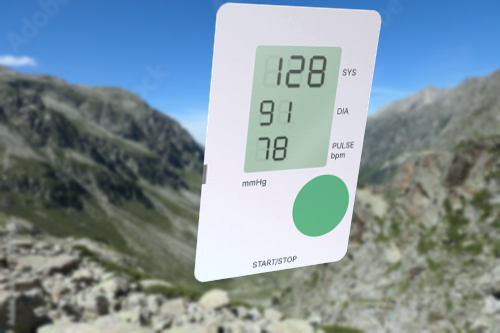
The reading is 78 bpm
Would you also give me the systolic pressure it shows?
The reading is 128 mmHg
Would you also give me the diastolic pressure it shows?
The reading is 91 mmHg
